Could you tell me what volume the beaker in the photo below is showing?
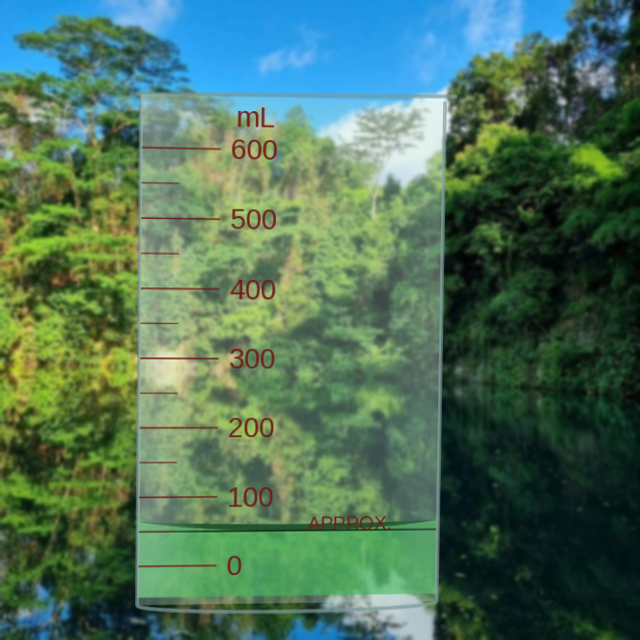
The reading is 50 mL
